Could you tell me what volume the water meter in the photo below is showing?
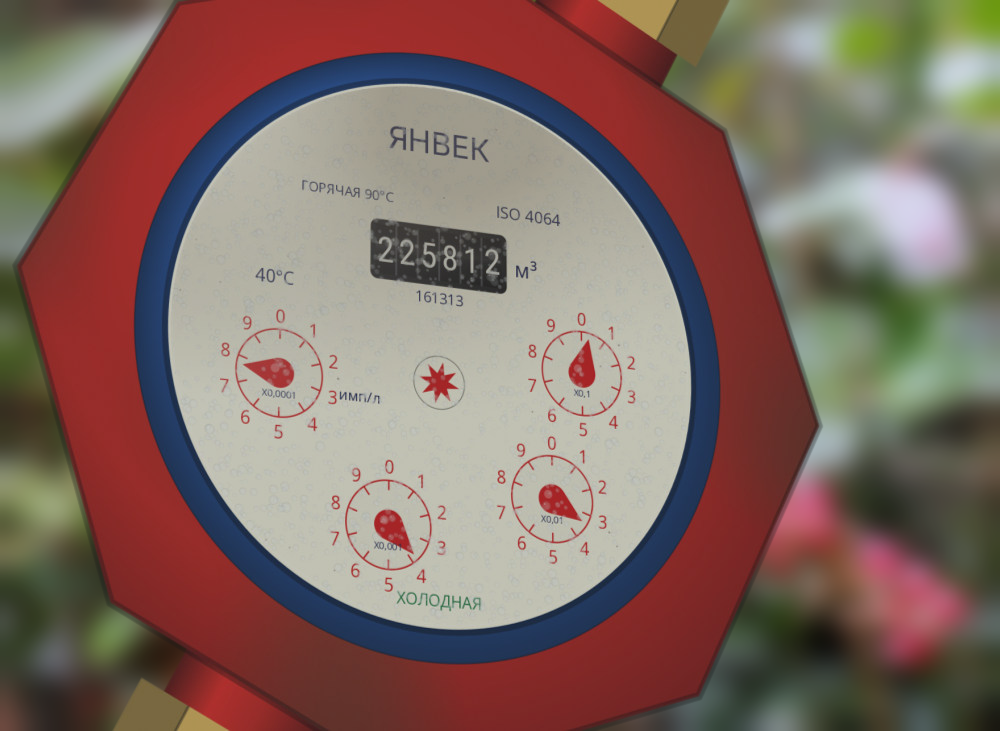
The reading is 225812.0337 m³
